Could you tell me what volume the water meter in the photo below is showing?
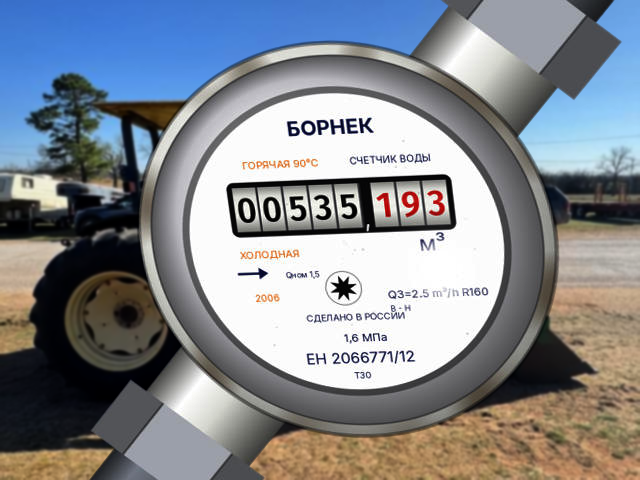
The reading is 535.193 m³
